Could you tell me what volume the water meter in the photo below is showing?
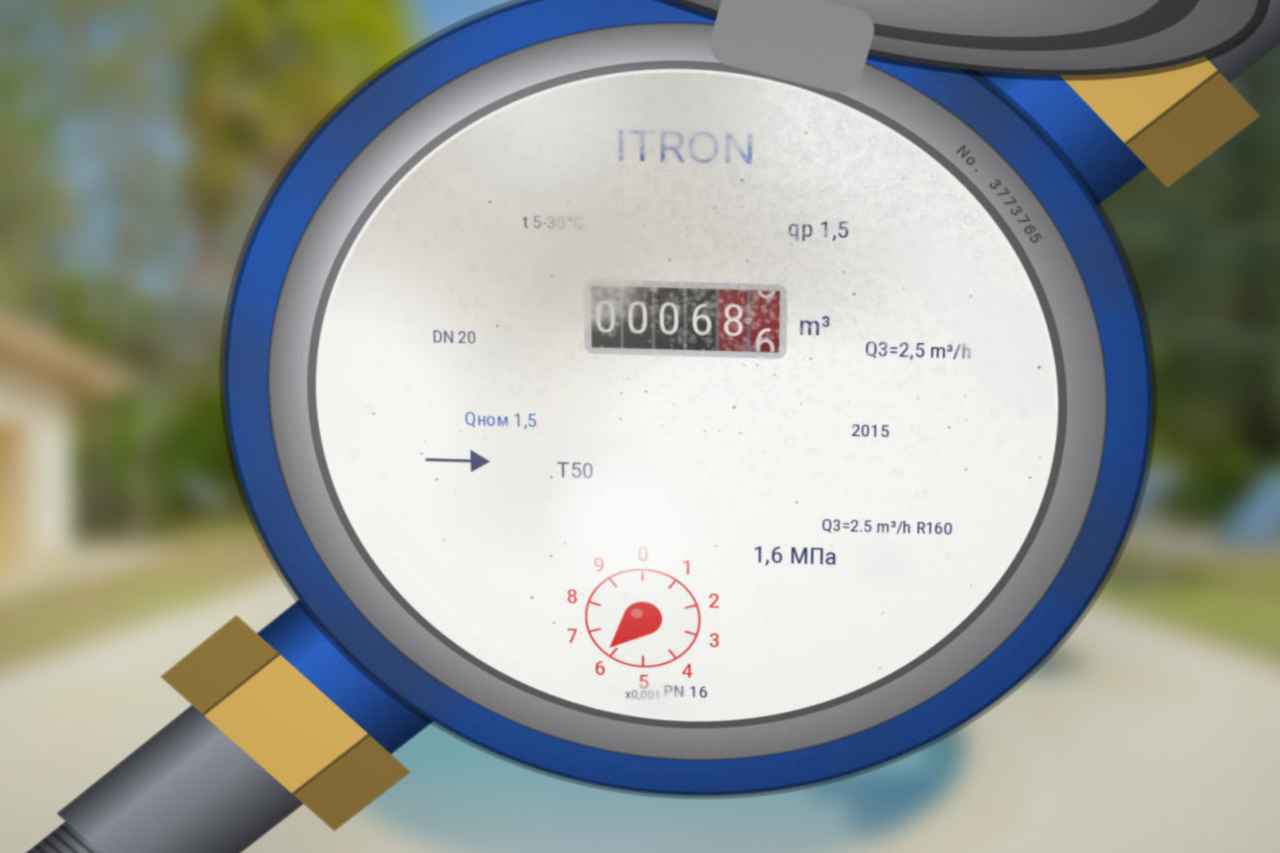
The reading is 6.856 m³
